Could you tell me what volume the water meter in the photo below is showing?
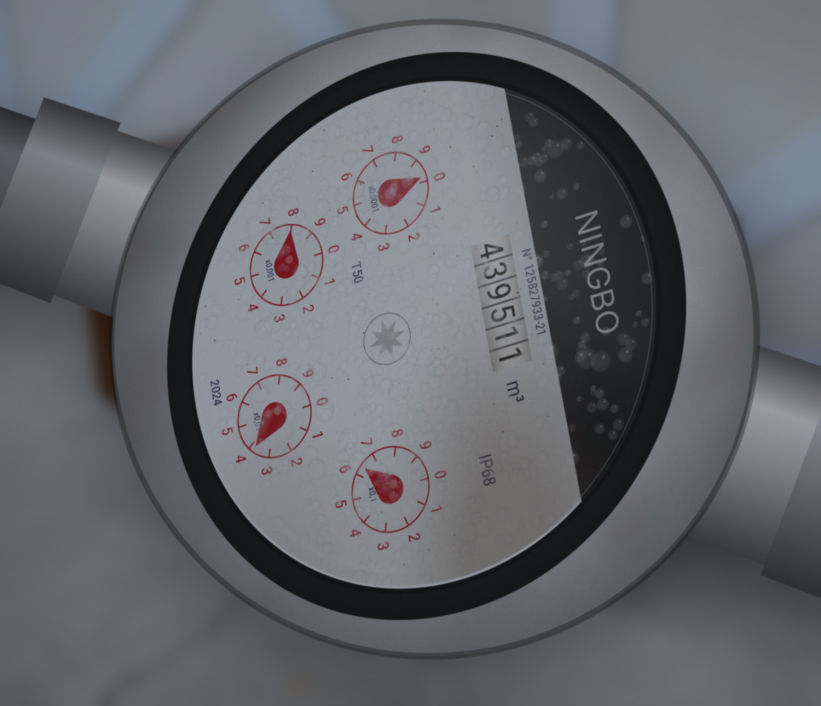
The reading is 439511.6379 m³
